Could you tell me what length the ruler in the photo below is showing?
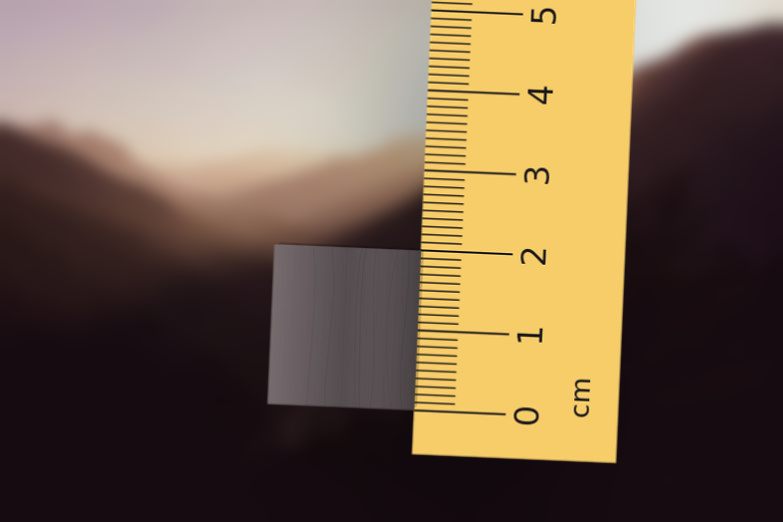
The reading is 2 cm
